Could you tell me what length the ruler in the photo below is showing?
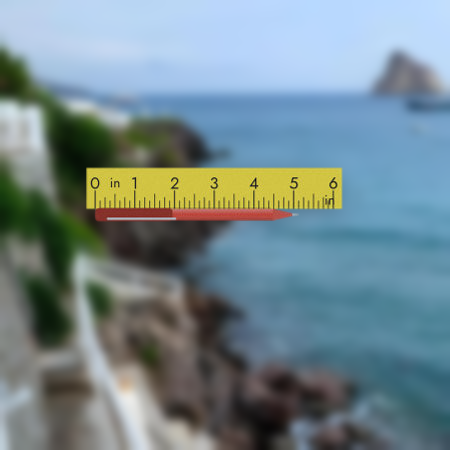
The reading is 5.125 in
